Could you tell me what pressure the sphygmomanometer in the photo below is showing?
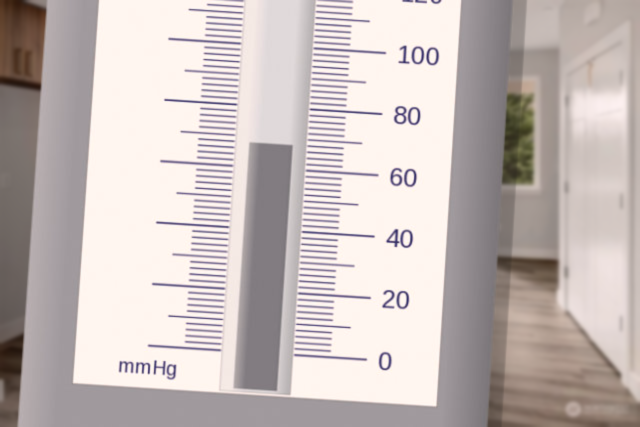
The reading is 68 mmHg
